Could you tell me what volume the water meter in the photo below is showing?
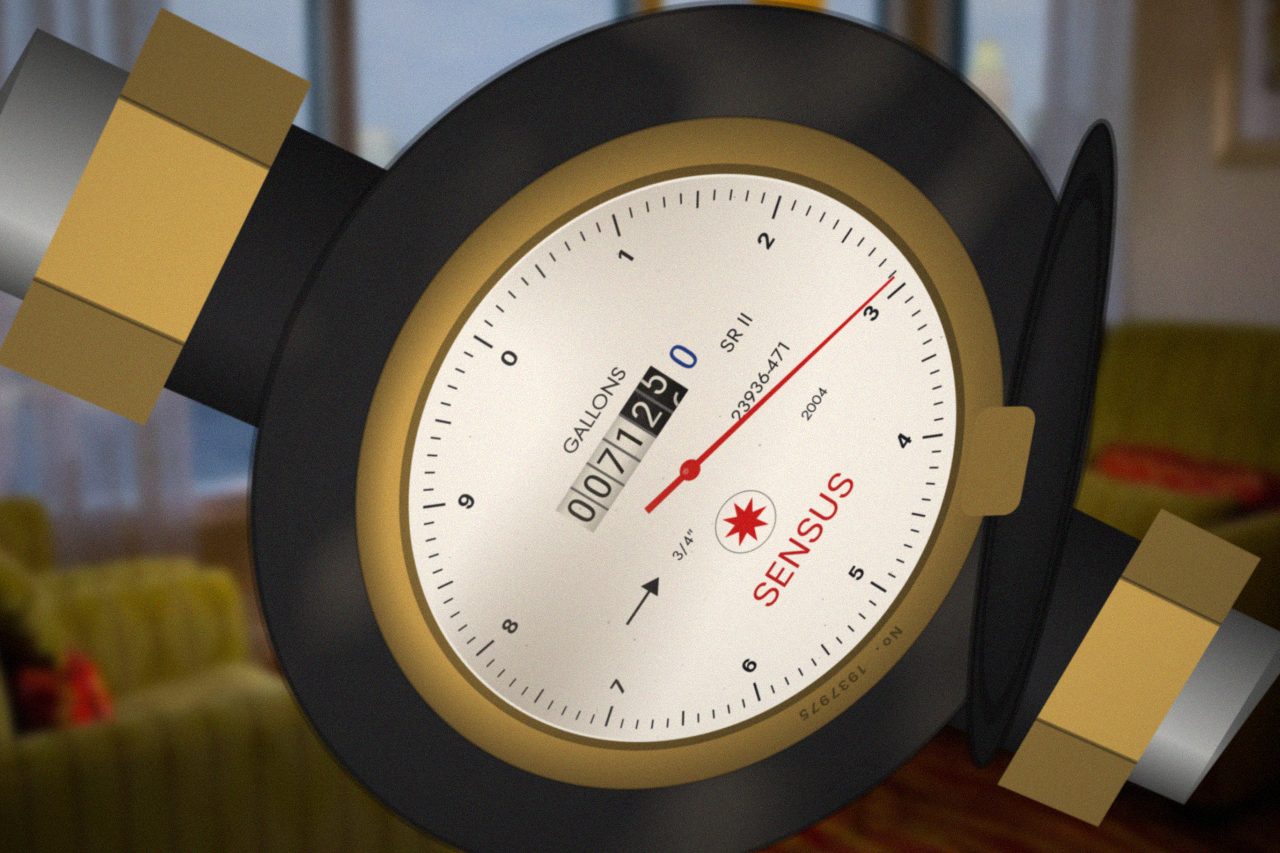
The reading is 71252.9 gal
